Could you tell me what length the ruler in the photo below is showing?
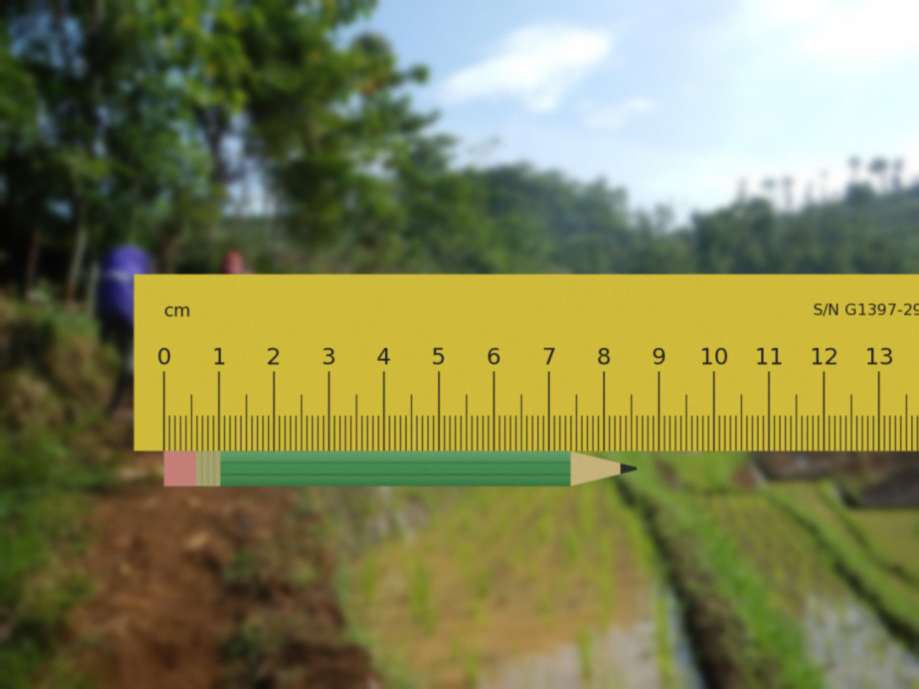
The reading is 8.6 cm
